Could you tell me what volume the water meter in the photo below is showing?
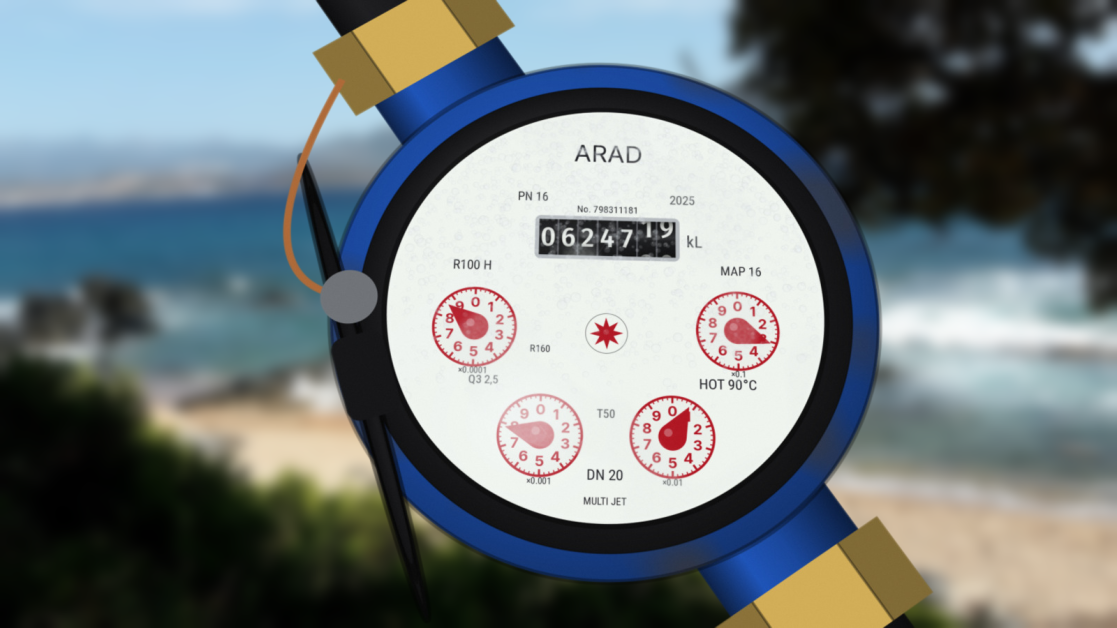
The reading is 624719.3078 kL
